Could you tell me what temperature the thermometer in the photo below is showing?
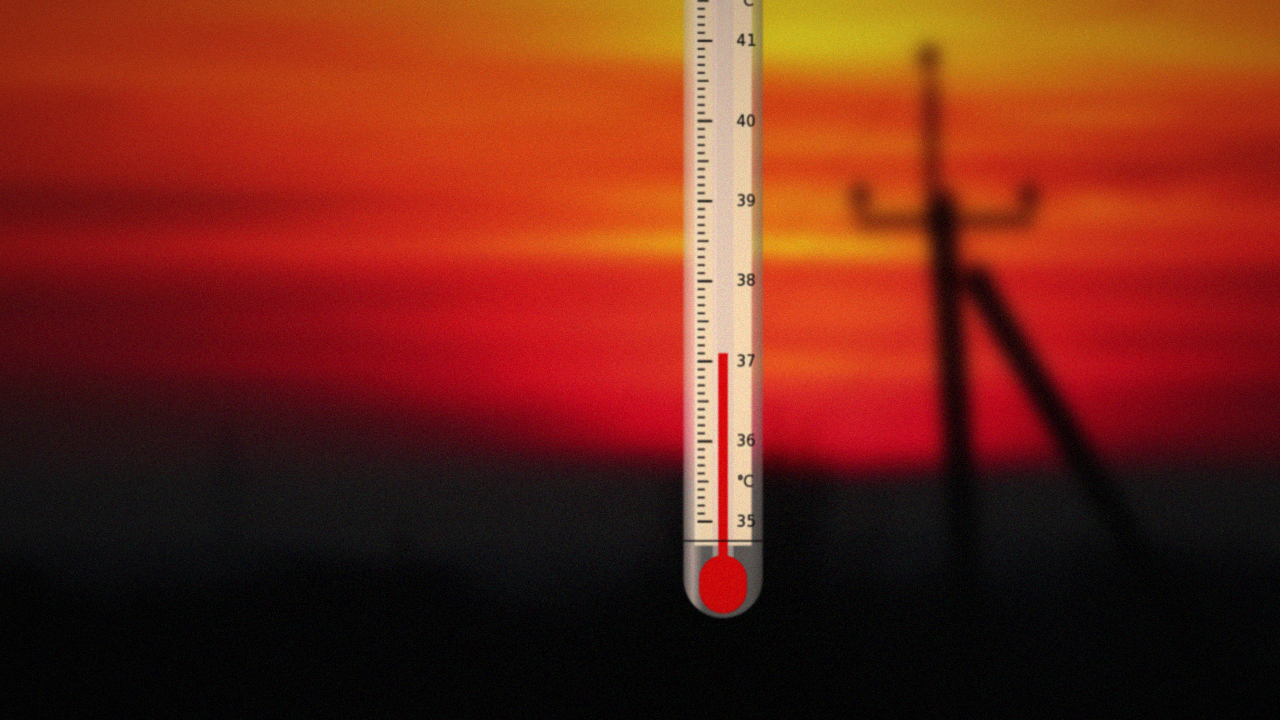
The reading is 37.1 °C
